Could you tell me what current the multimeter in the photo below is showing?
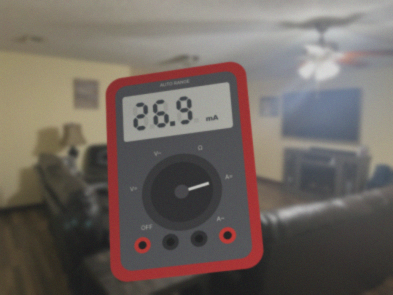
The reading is 26.9 mA
